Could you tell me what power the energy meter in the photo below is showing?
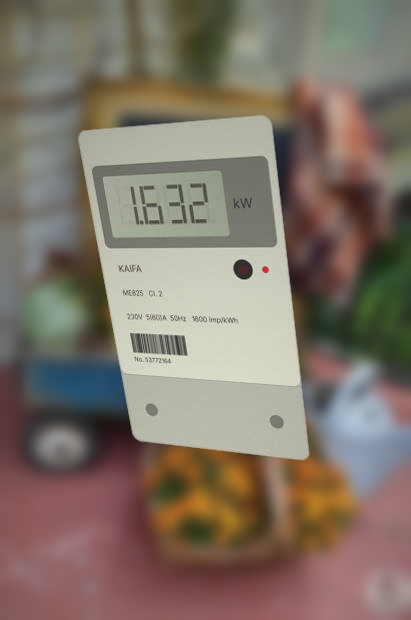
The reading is 1.632 kW
